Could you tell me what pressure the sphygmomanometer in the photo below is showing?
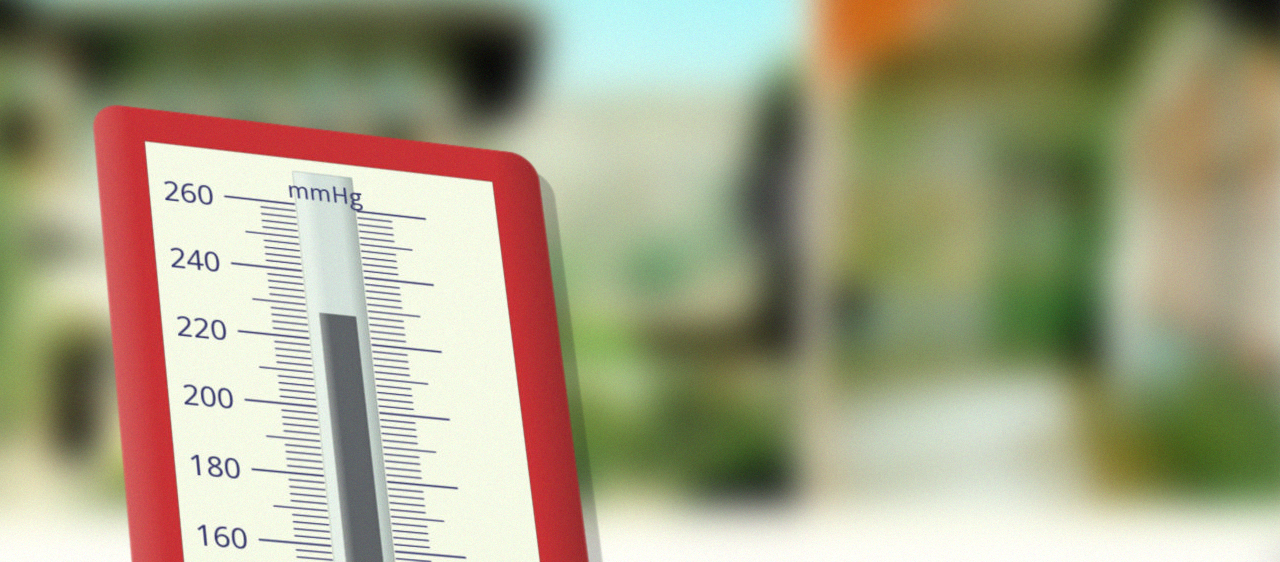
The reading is 228 mmHg
